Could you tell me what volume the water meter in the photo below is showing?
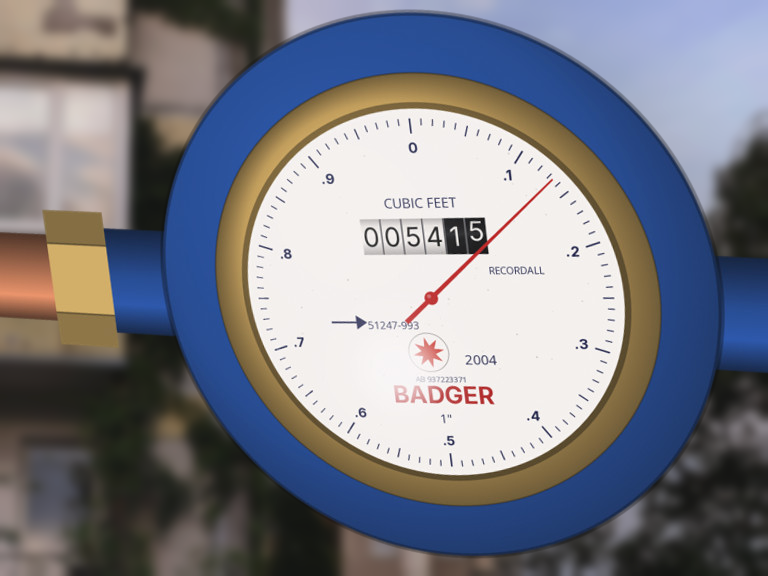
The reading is 5415.13 ft³
